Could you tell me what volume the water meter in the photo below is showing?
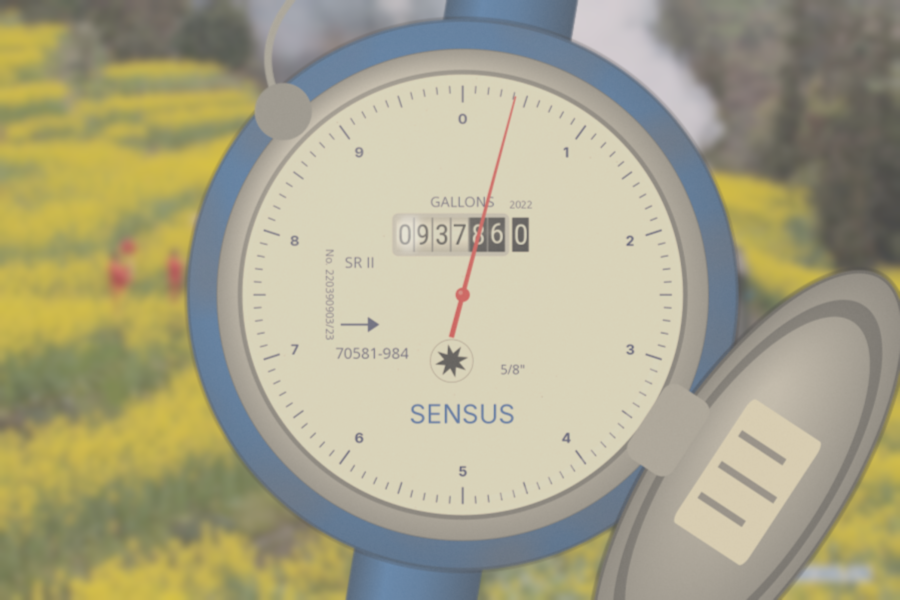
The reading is 937860.4 gal
